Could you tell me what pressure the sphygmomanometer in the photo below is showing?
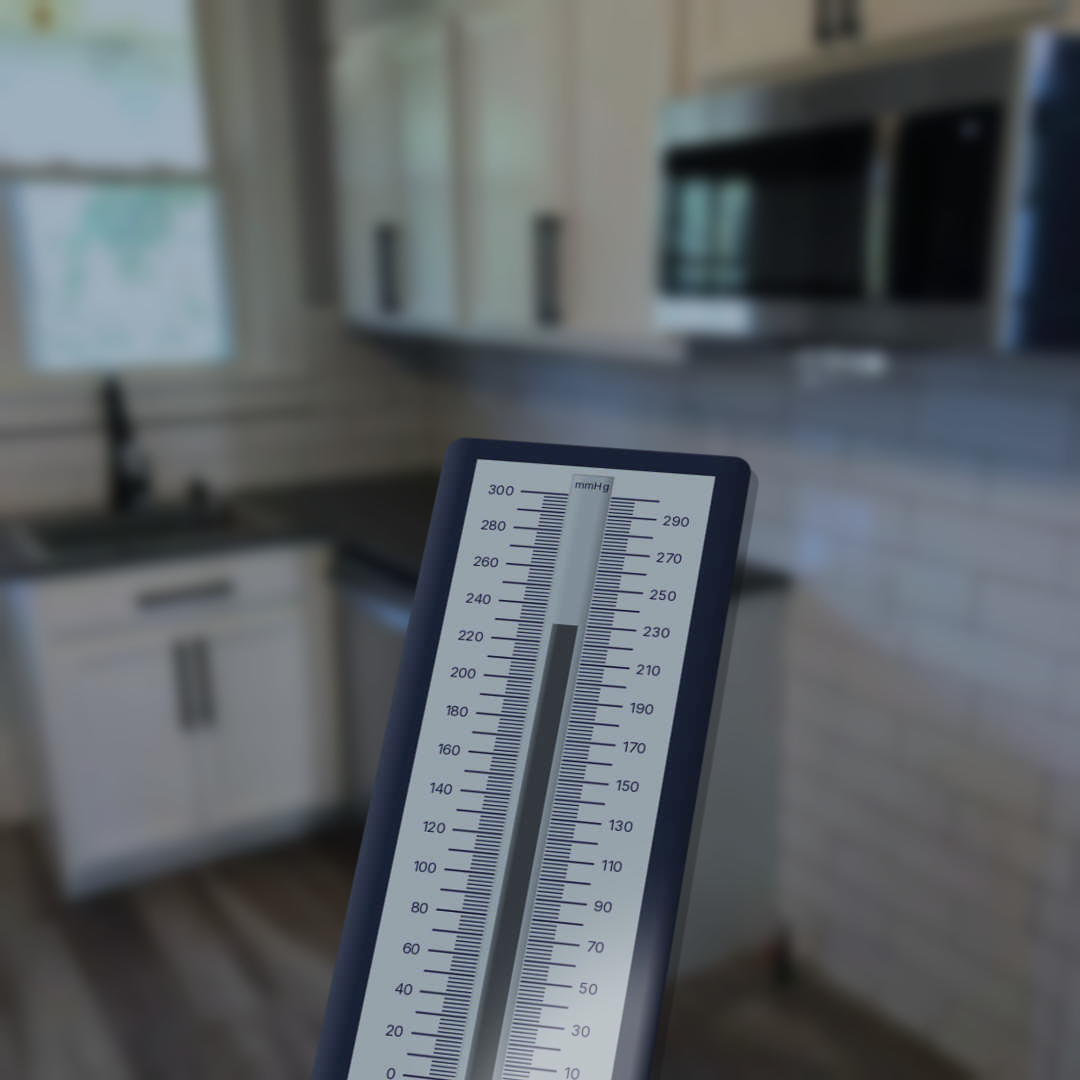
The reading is 230 mmHg
